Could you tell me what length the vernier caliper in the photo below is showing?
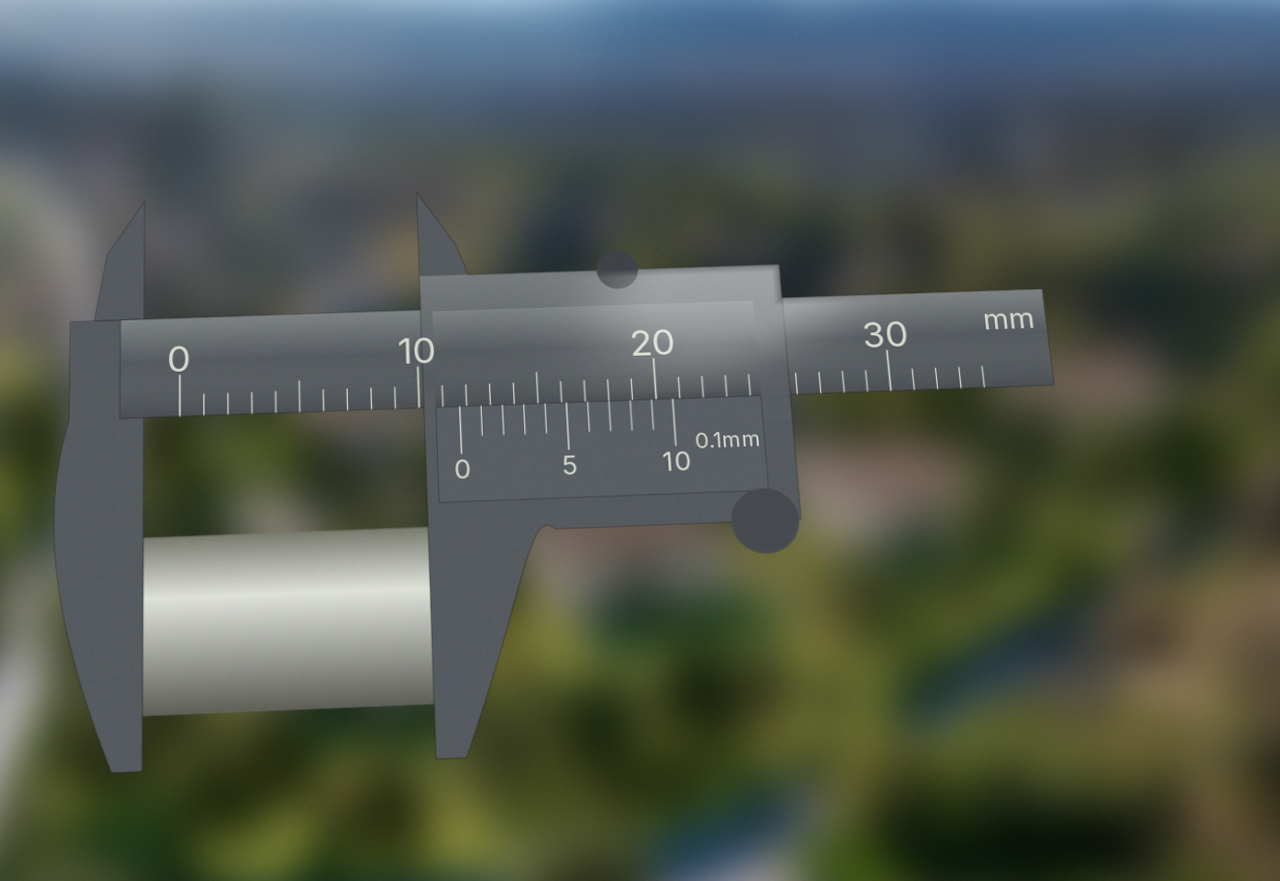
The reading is 11.7 mm
